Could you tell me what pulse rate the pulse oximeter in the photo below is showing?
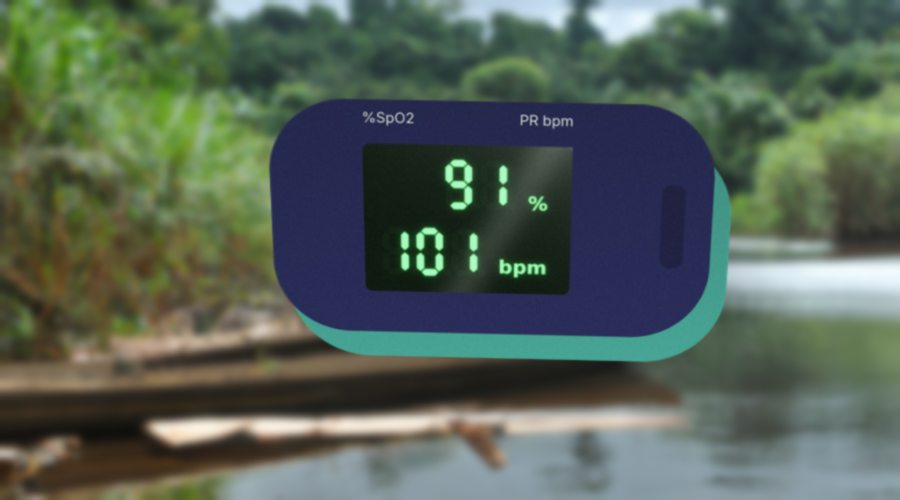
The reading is 101 bpm
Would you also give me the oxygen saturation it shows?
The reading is 91 %
